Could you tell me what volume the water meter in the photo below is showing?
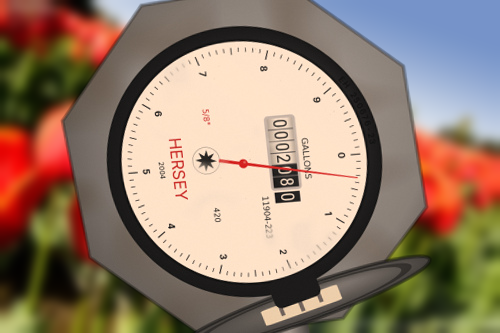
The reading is 2080.3 gal
